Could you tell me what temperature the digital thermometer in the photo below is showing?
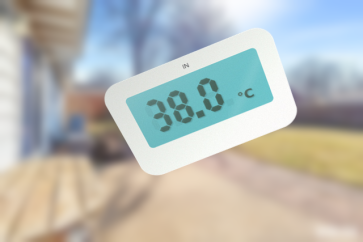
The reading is 38.0 °C
